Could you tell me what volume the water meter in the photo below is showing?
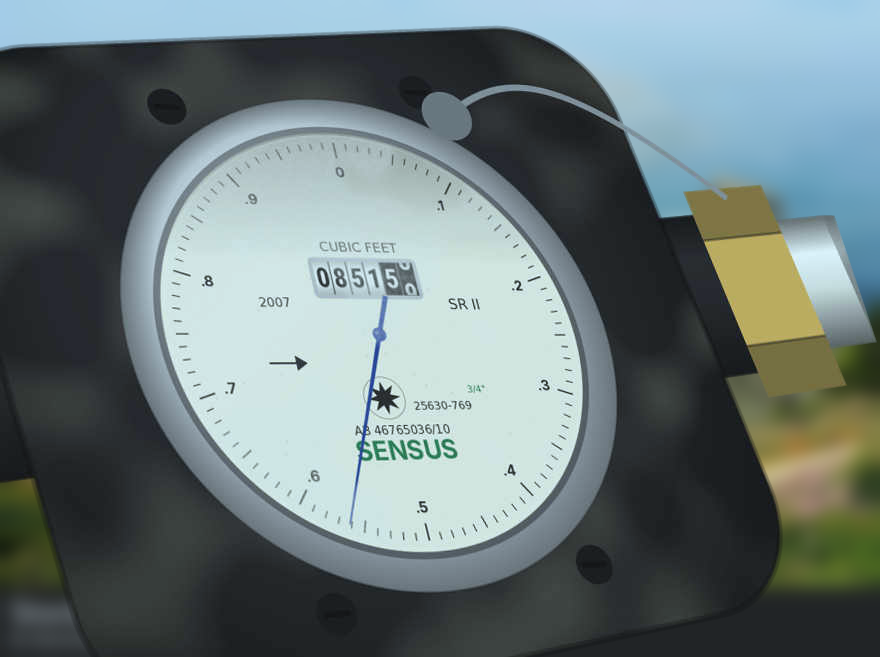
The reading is 85158.56 ft³
